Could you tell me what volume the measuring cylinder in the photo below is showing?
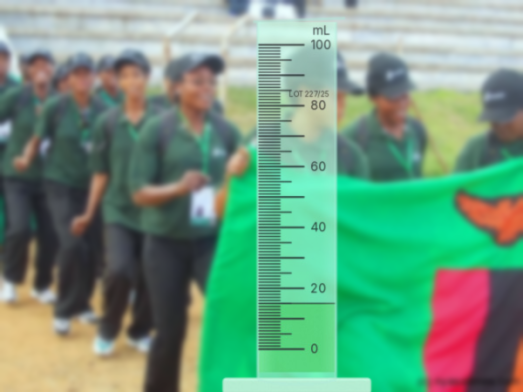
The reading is 15 mL
